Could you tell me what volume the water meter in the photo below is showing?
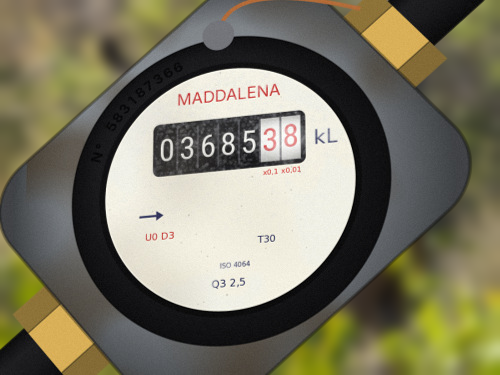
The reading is 3685.38 kL
